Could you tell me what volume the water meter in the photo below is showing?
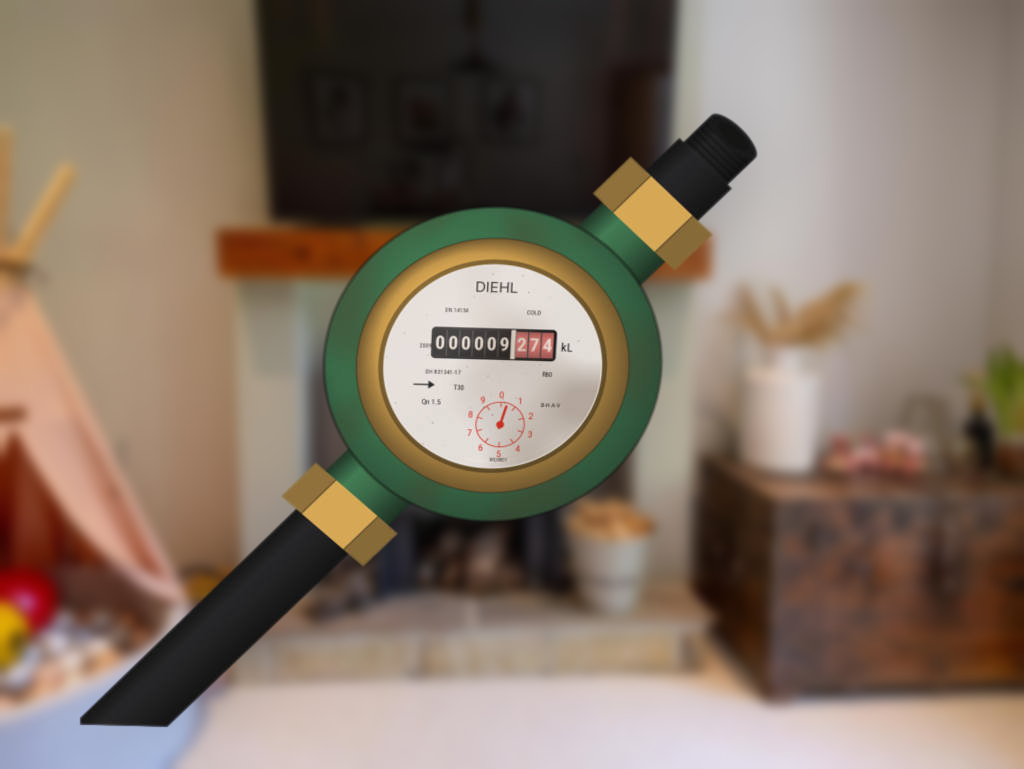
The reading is 9.2740 kL
